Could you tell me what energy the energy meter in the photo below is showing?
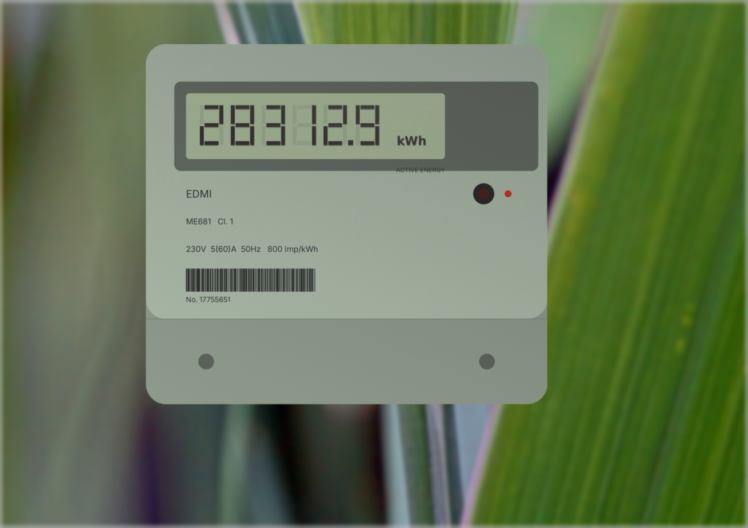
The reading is 28312.9 kWh
